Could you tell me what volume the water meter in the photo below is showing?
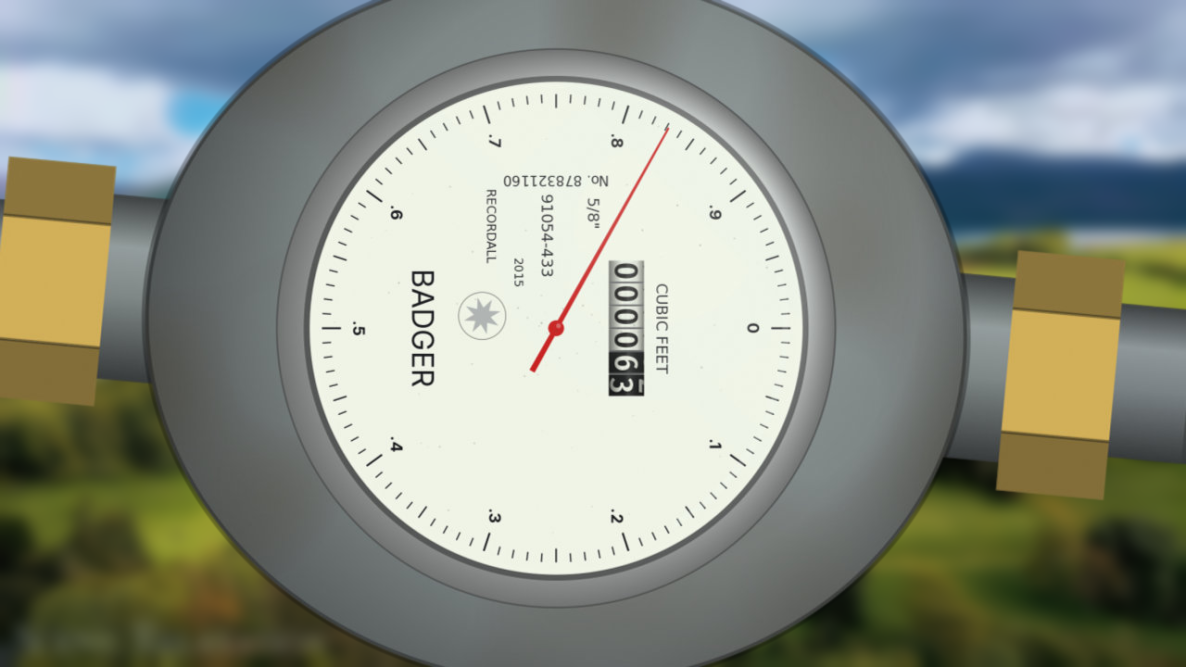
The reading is 62.83 ft³
